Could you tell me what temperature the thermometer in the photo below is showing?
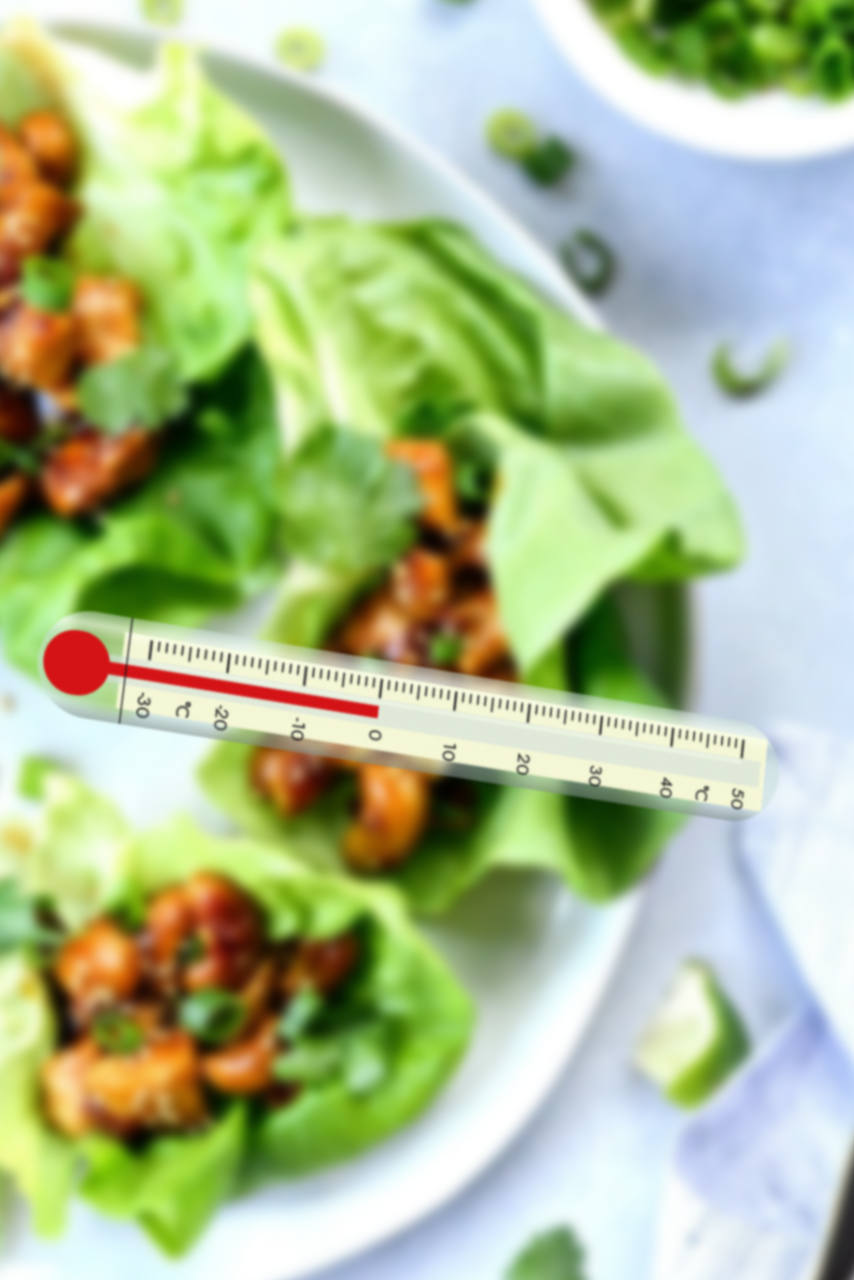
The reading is 0 °C
